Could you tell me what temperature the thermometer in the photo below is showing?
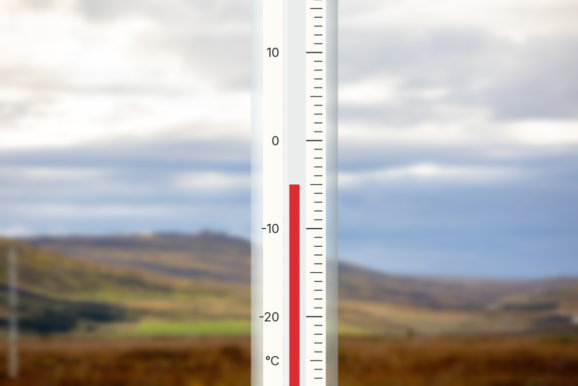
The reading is -5 °C
